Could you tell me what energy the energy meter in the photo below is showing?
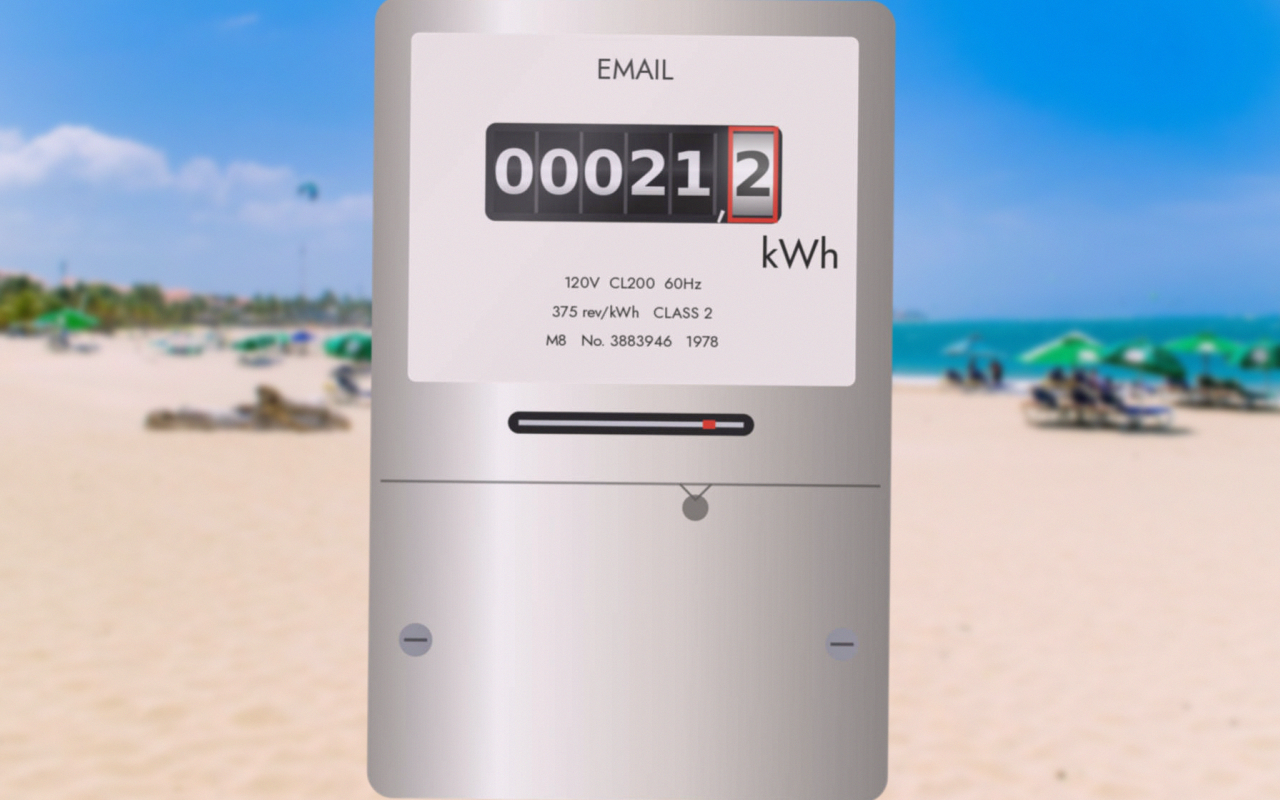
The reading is 21.2 kWh
